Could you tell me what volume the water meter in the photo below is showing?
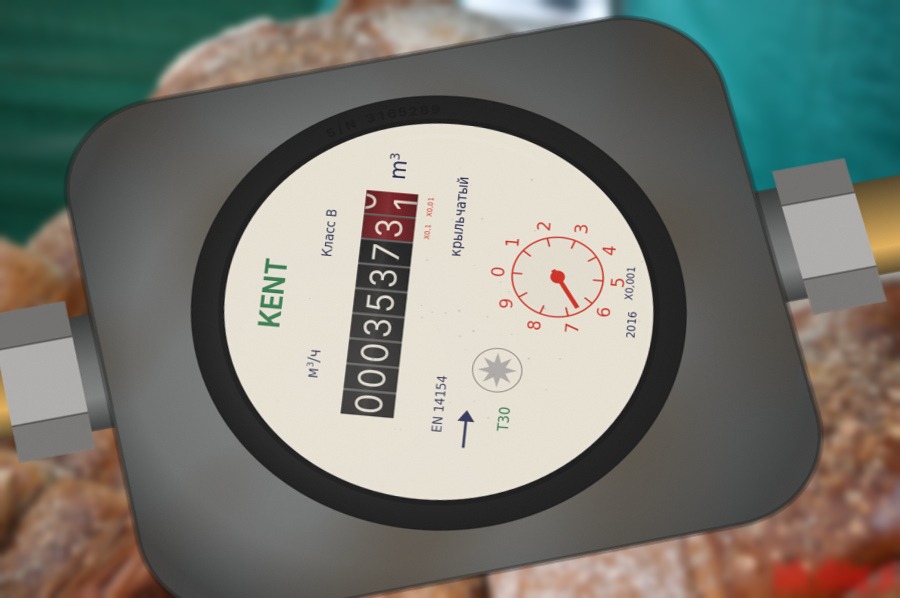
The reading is 3537.306 m³
